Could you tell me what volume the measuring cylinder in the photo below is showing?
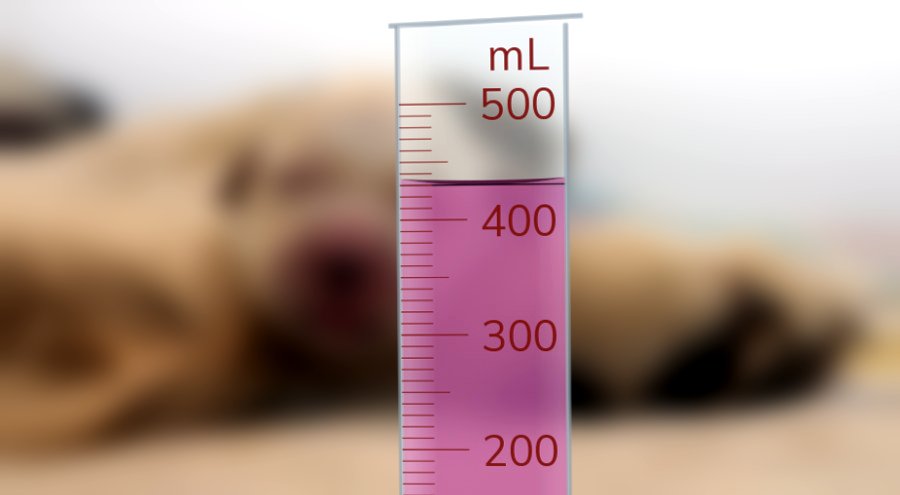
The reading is 430 mL
